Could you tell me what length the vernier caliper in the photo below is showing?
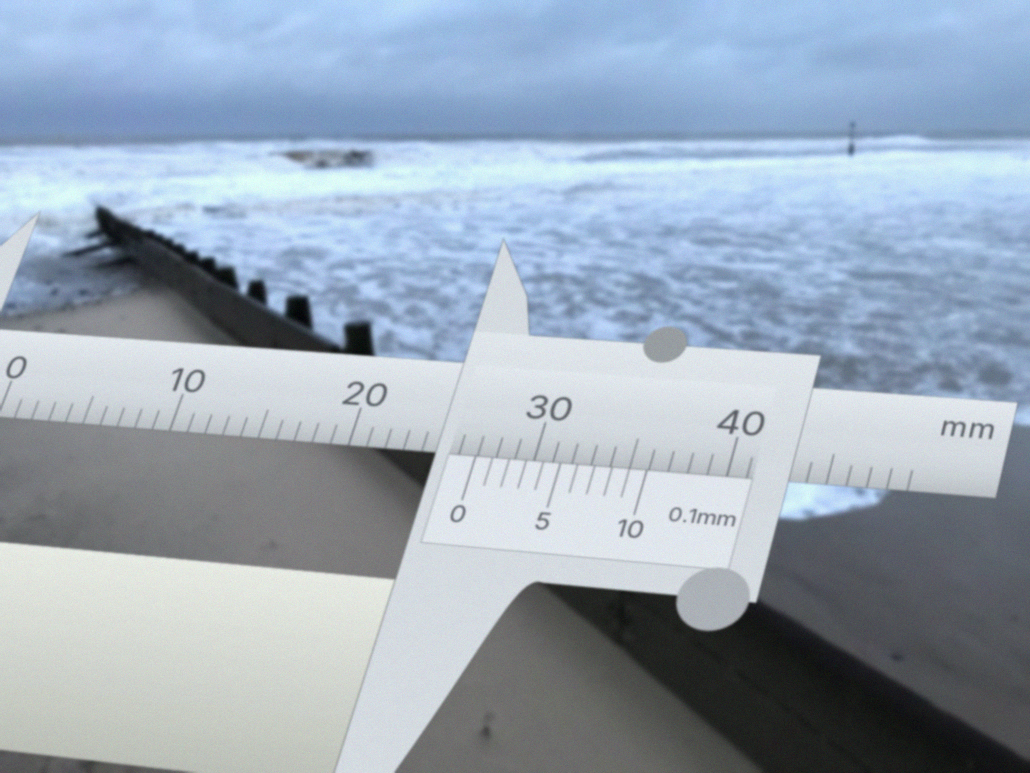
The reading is 26.9 mm
